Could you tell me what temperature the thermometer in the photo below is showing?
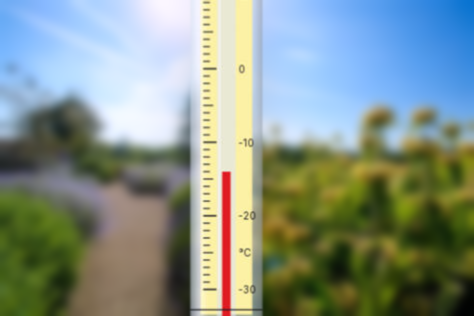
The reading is -14 °C
